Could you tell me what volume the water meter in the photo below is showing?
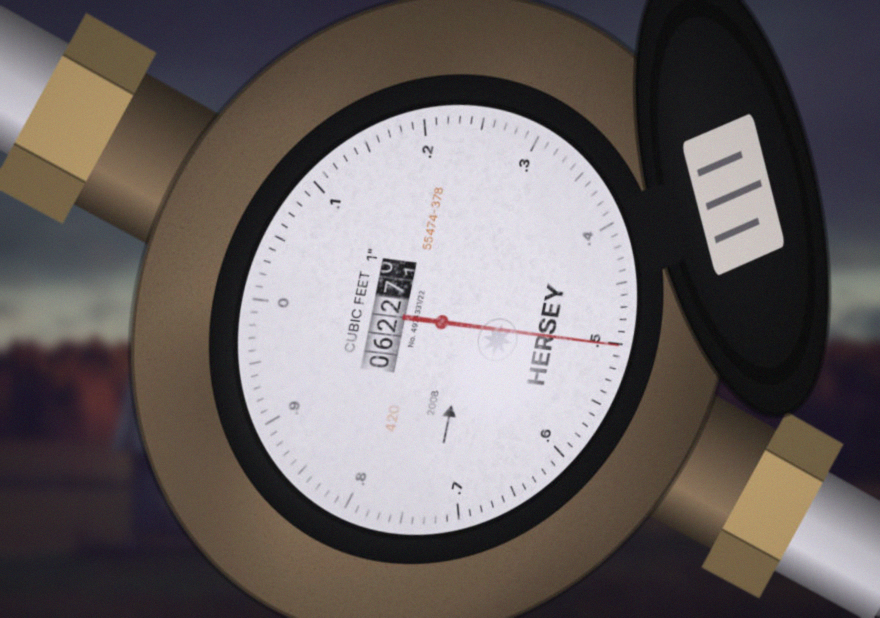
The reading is 62270.50 ft³
